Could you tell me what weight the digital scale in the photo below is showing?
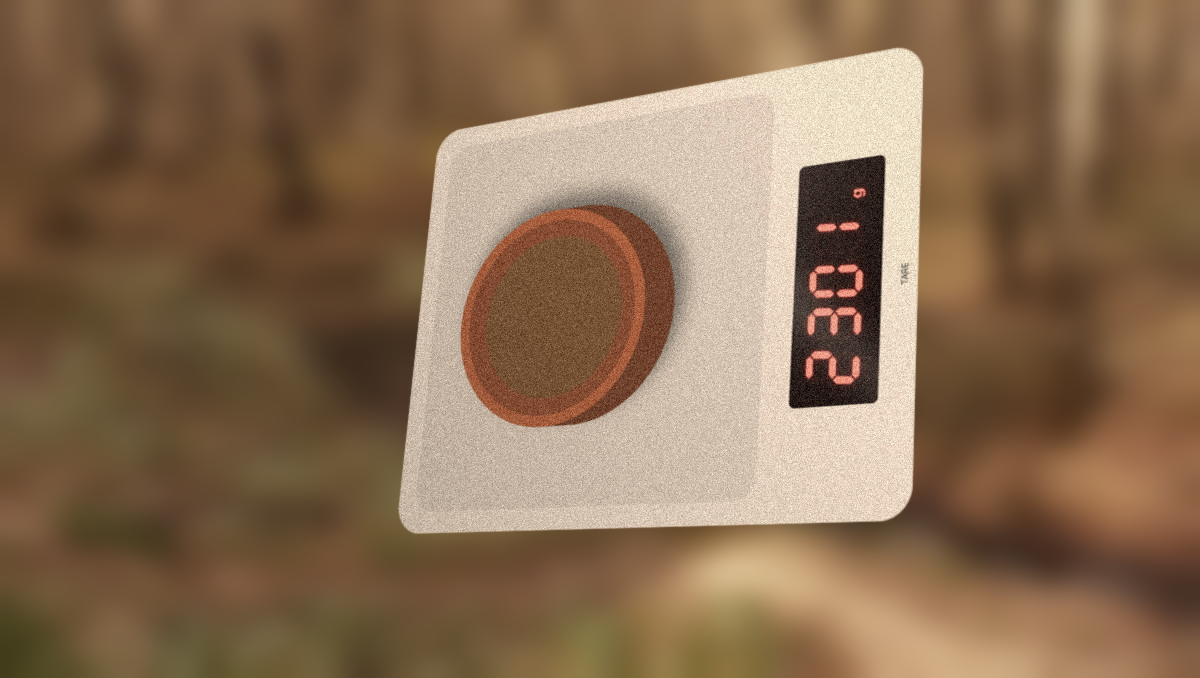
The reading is 2301 g
